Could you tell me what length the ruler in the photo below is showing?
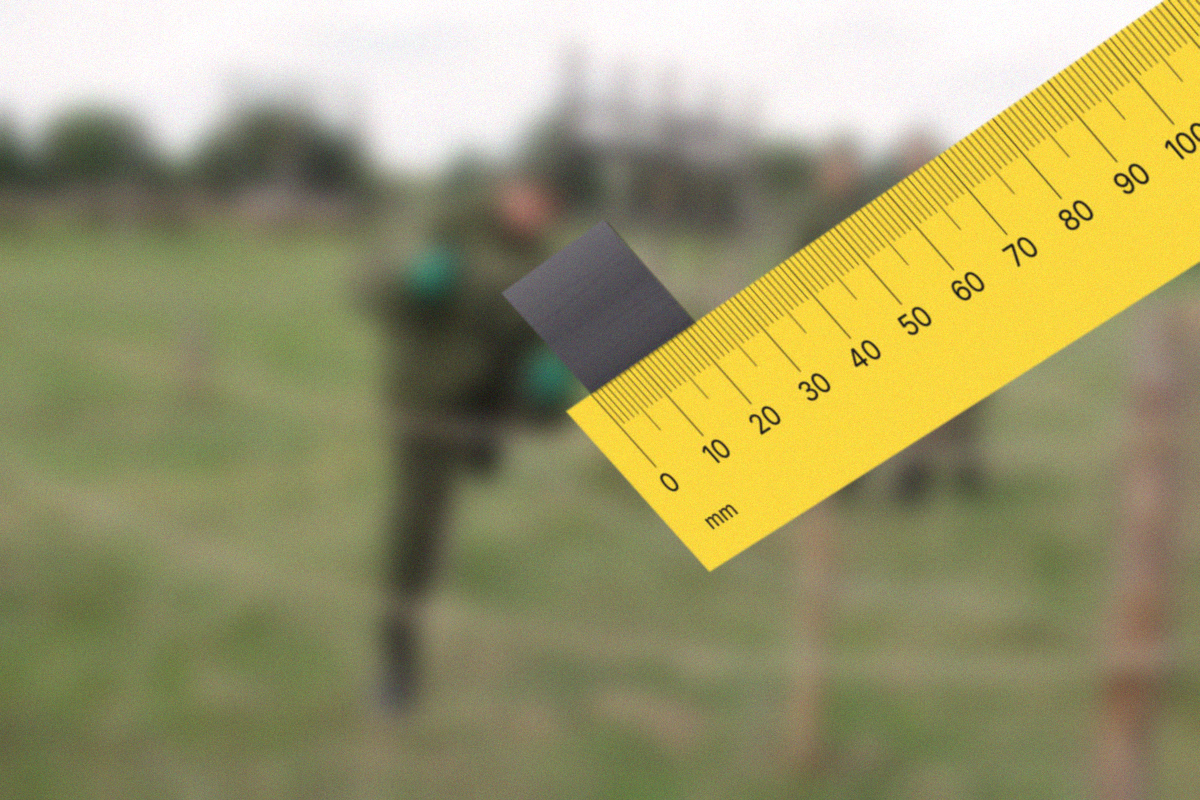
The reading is 22 mm
